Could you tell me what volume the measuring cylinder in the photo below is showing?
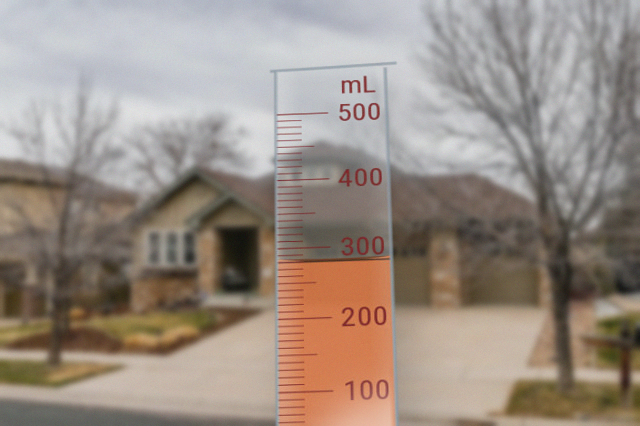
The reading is 280 mL
